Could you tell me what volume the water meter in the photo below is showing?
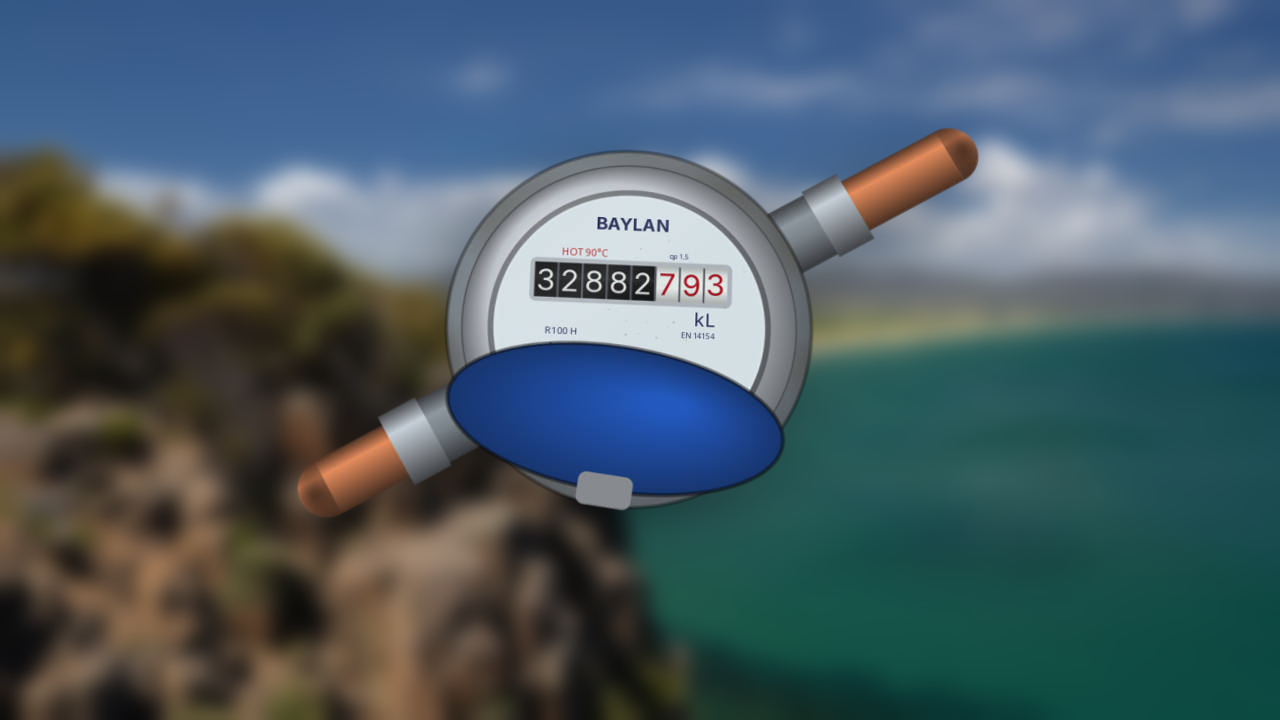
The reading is 32882.793 kL
